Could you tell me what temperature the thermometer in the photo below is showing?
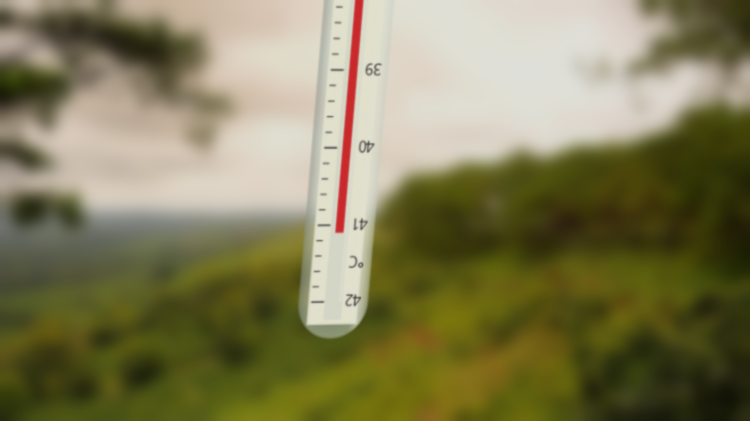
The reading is 41.1 °C
